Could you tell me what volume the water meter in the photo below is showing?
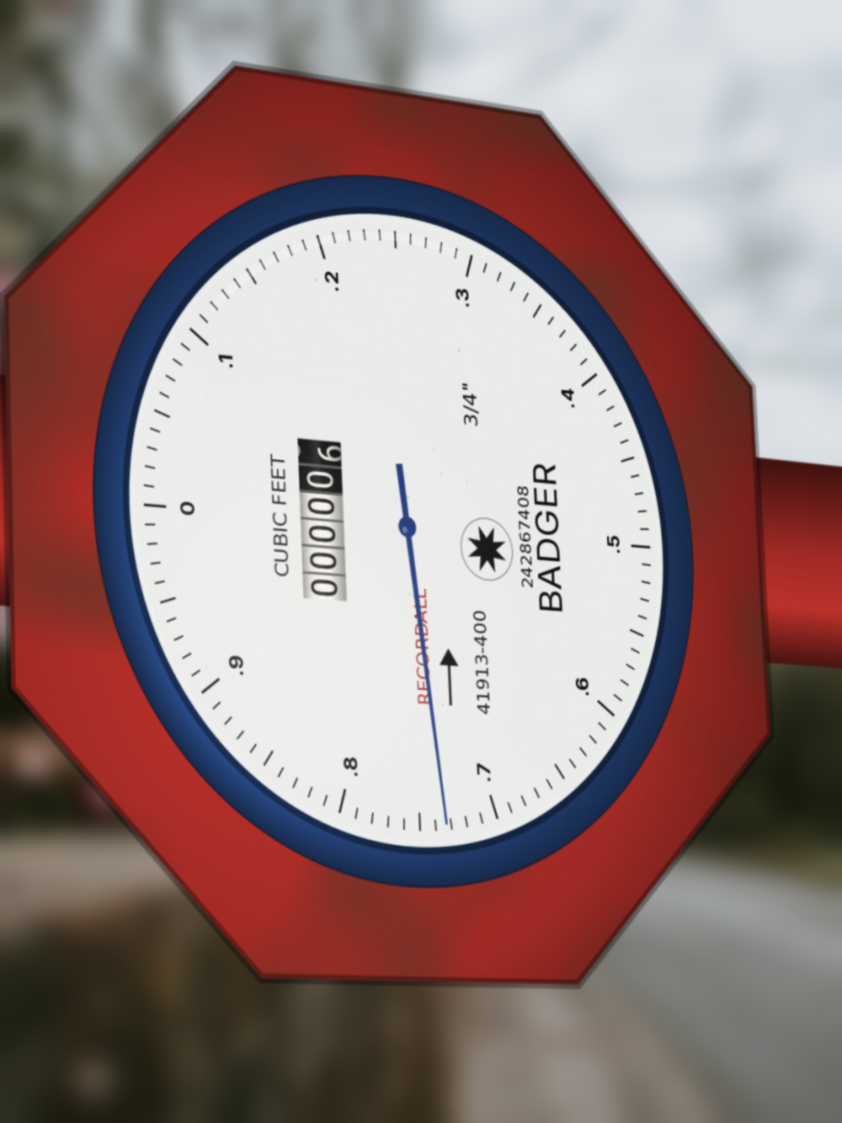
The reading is 5.73 ft³
